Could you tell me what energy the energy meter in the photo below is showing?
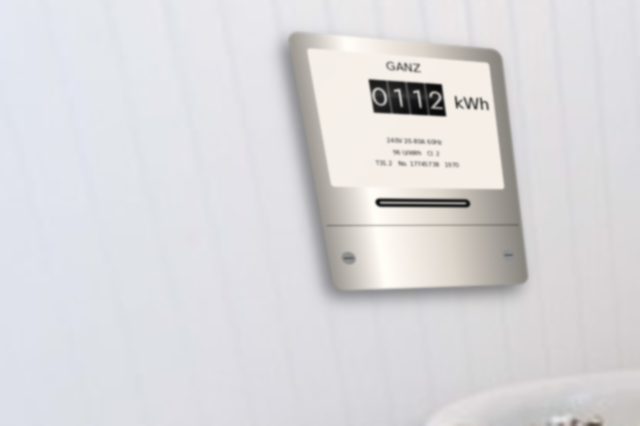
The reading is 112 kWh
